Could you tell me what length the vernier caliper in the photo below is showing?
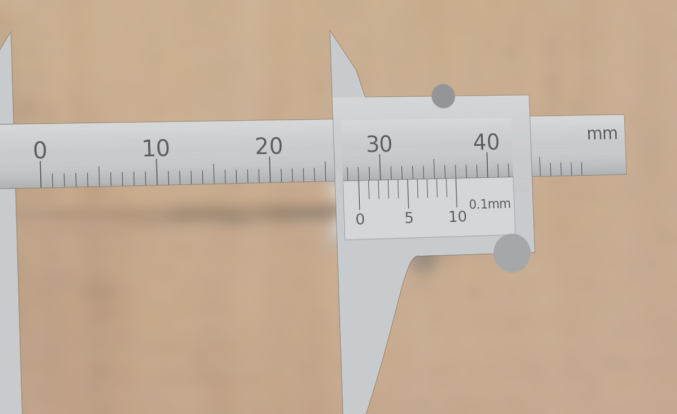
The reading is 28.0 mm
